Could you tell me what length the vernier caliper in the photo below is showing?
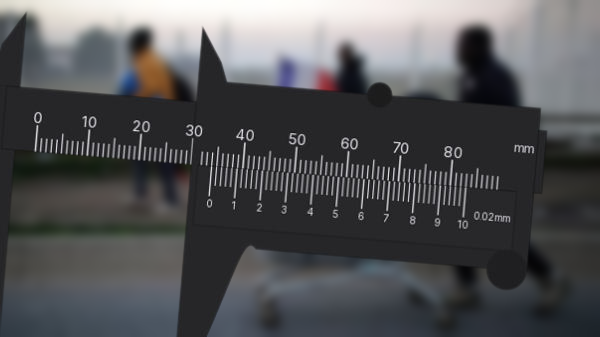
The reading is 34.0 mm
